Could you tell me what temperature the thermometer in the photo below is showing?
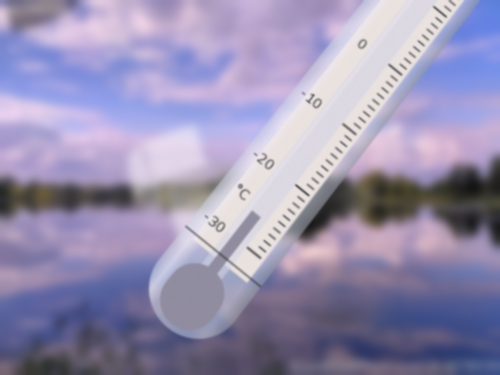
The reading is -26 °C
